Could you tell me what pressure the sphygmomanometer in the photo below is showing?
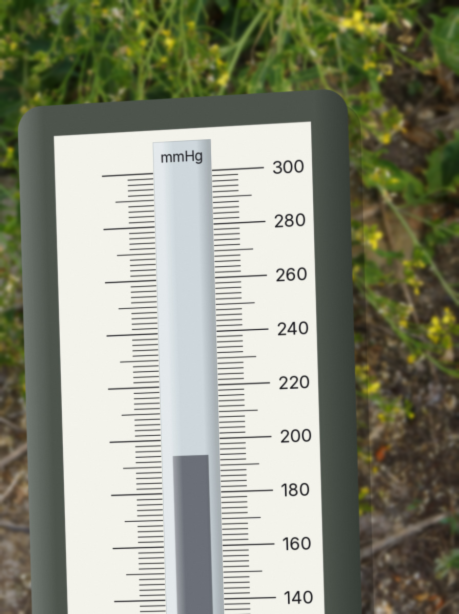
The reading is 194 mmHg
